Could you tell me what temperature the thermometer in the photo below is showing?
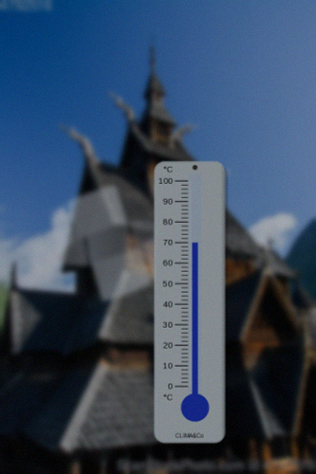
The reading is 70 °C
